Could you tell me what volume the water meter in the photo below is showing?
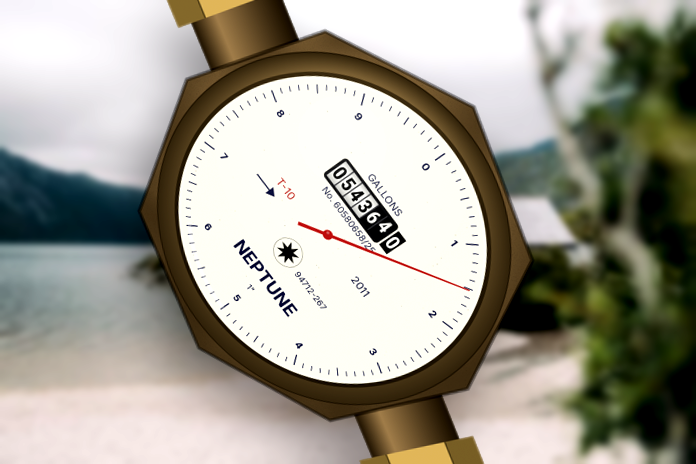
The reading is 543641.5 gal
